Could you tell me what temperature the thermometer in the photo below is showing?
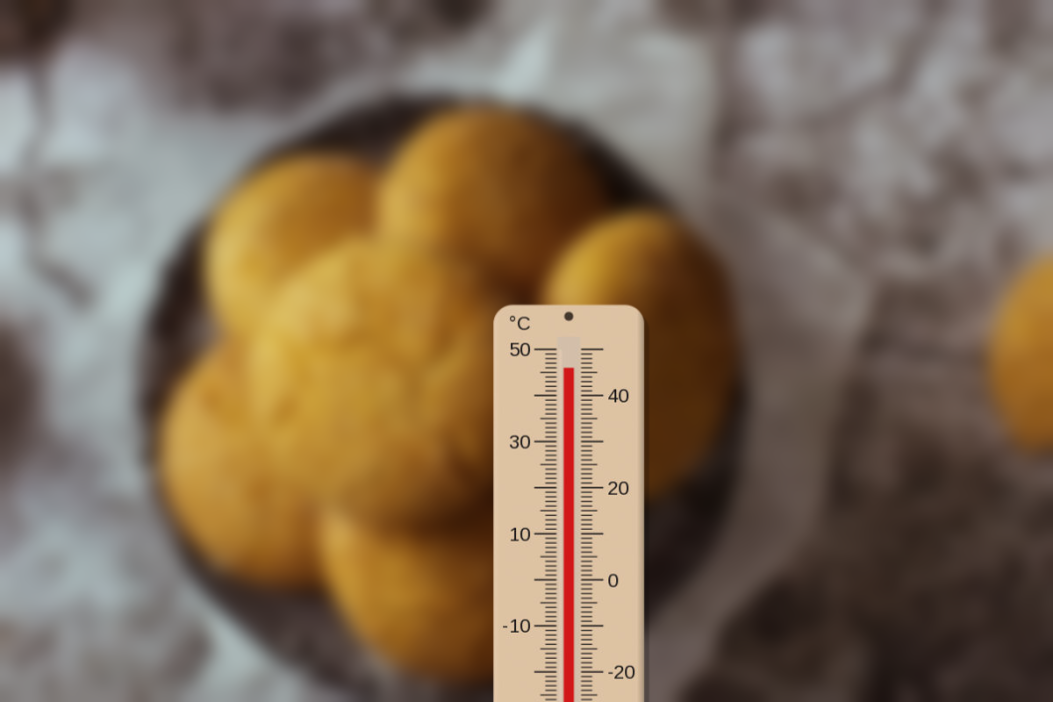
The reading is 46 °C
